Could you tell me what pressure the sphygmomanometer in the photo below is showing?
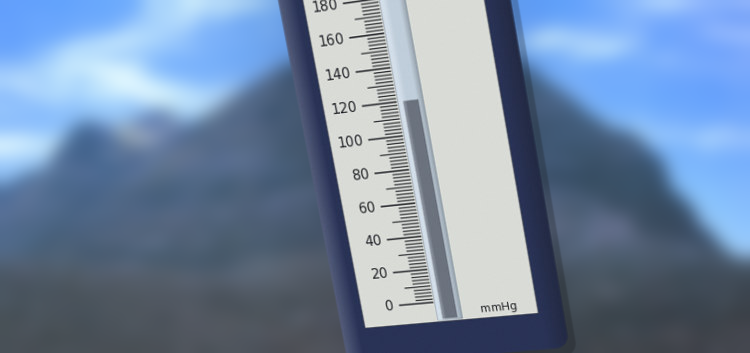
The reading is 120 mmHg
